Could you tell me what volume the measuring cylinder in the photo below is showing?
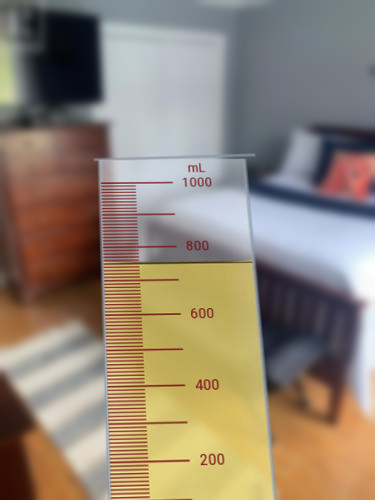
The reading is 750 mL
